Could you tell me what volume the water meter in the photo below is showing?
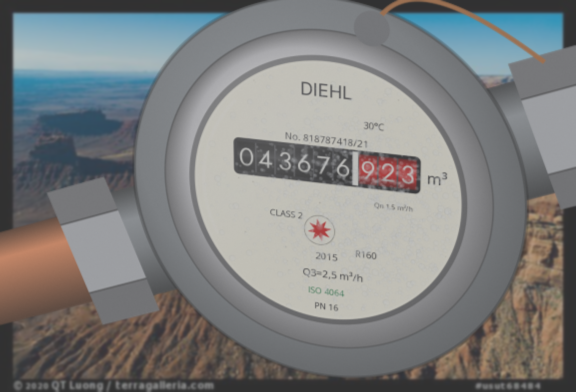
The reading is 43676.923 m³
